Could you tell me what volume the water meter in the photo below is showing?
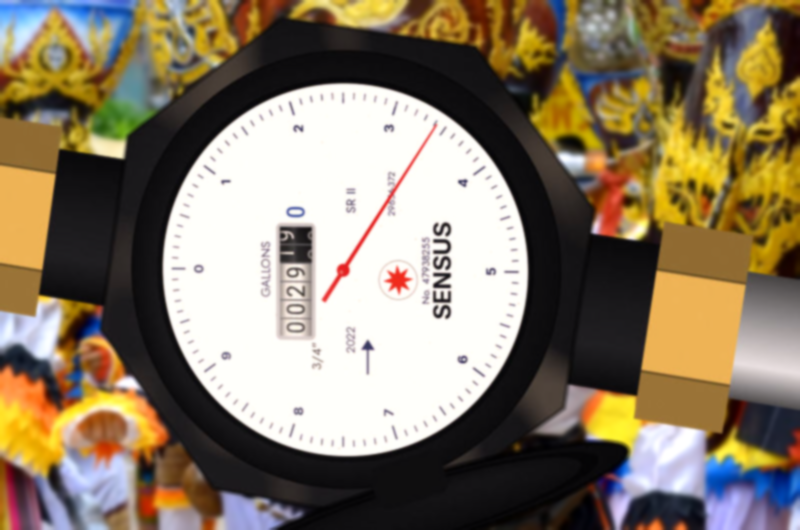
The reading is 29193.4 gal
